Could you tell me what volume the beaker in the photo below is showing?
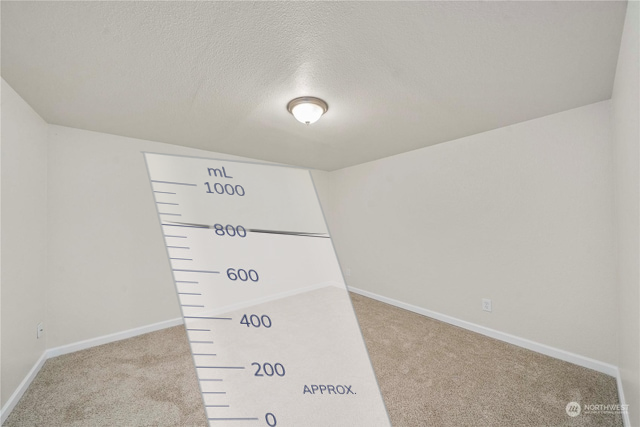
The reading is 800 mL
